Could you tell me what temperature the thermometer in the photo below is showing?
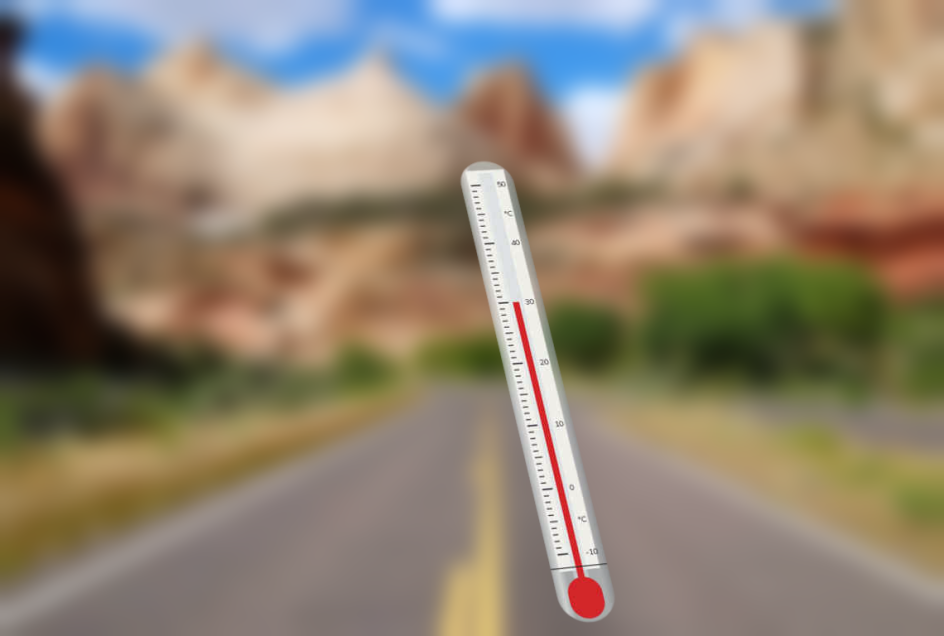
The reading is 30 °C
